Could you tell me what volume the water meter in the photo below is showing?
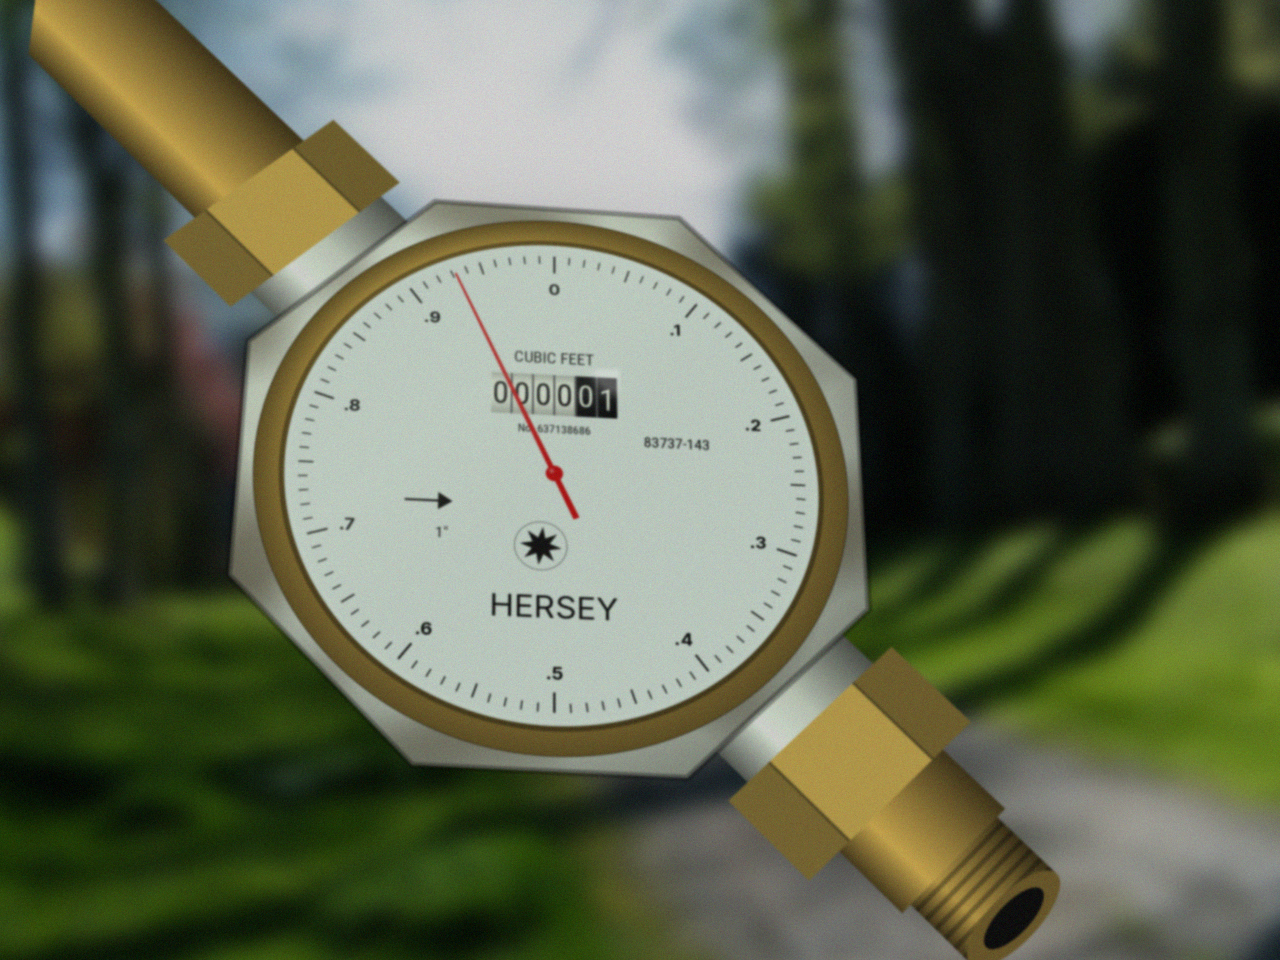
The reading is 0.93 ft³
